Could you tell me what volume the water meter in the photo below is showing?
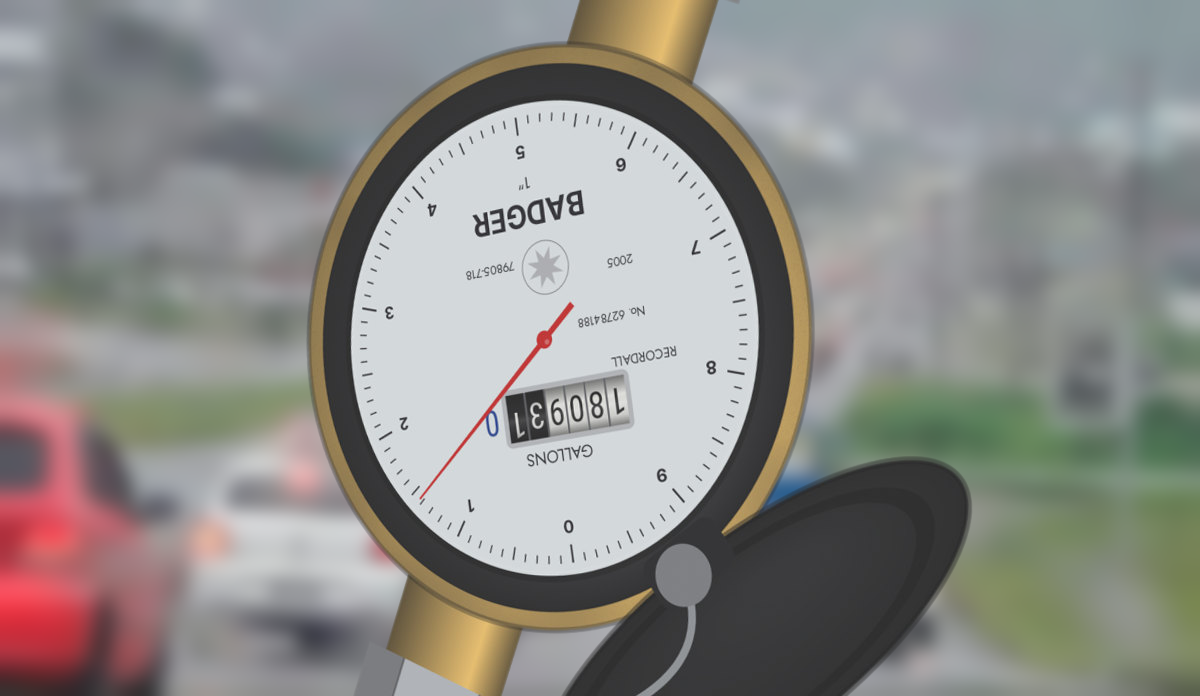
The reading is 1809311.4 gal
